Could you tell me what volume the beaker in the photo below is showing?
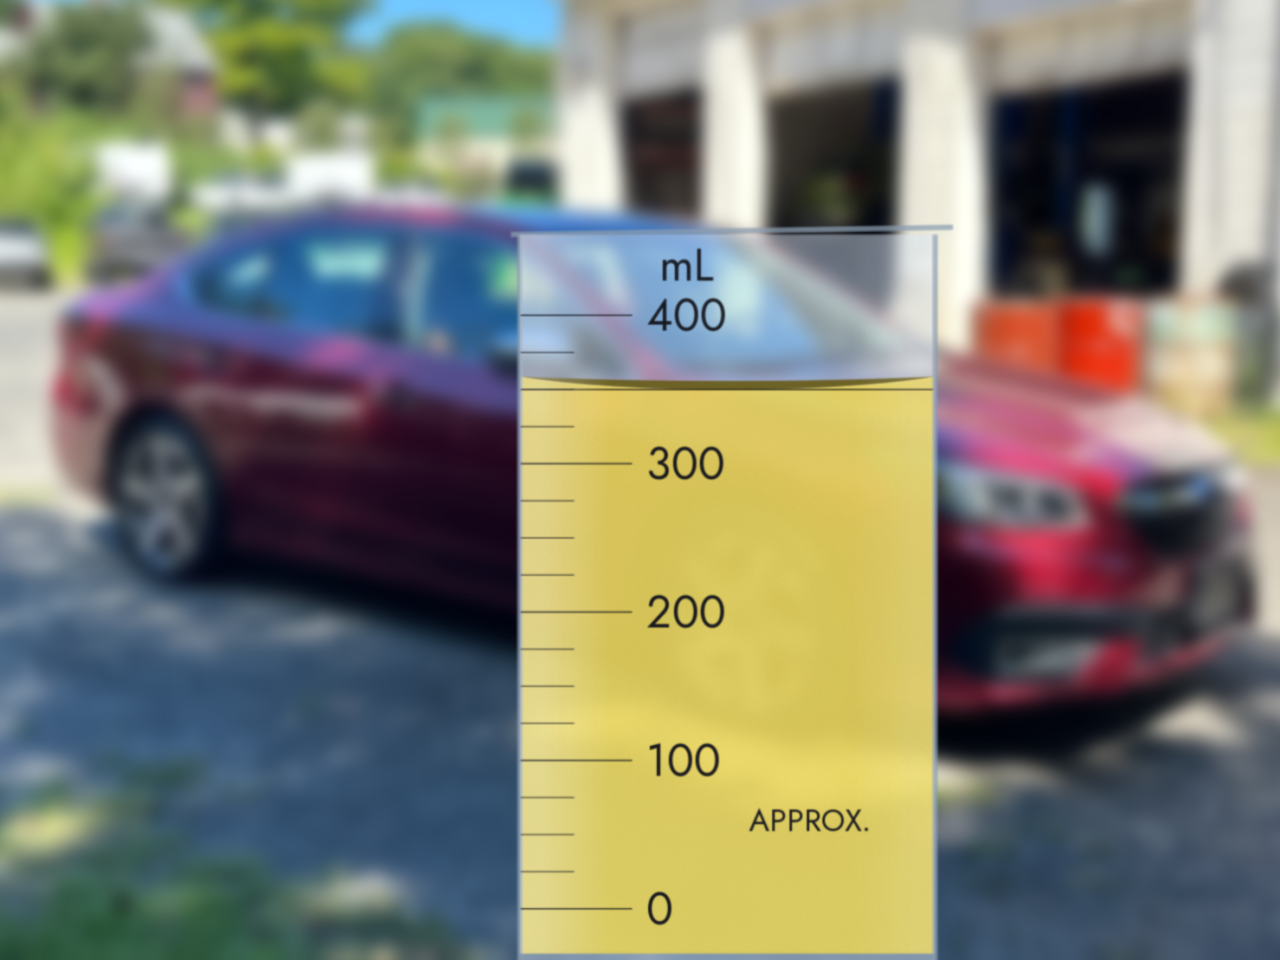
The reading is 350 mL
